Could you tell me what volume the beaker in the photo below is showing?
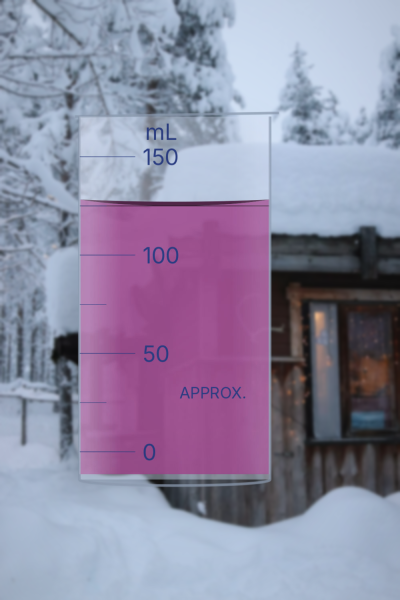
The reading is 125 mL
